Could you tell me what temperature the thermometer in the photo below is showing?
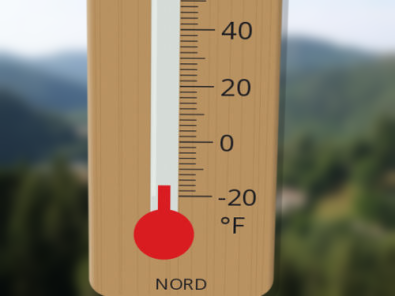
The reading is -16 °F
